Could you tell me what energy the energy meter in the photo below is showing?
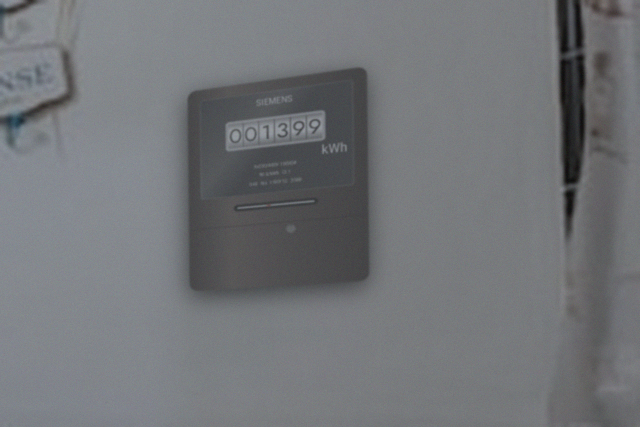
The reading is 1399 kWh
